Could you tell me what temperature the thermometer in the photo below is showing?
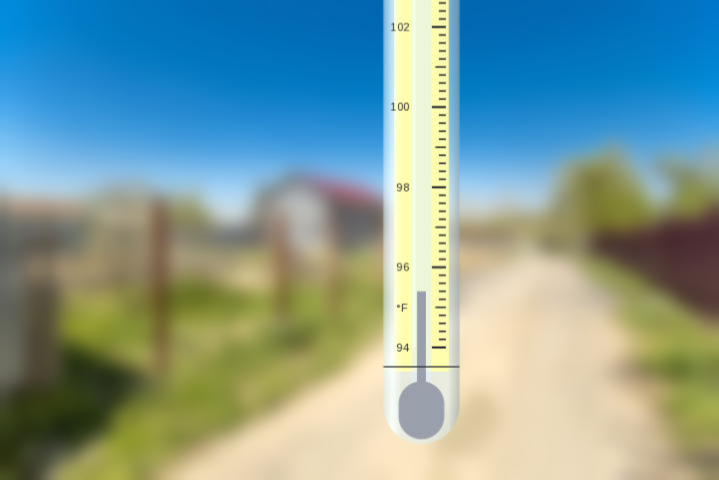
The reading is 95.4 °F
